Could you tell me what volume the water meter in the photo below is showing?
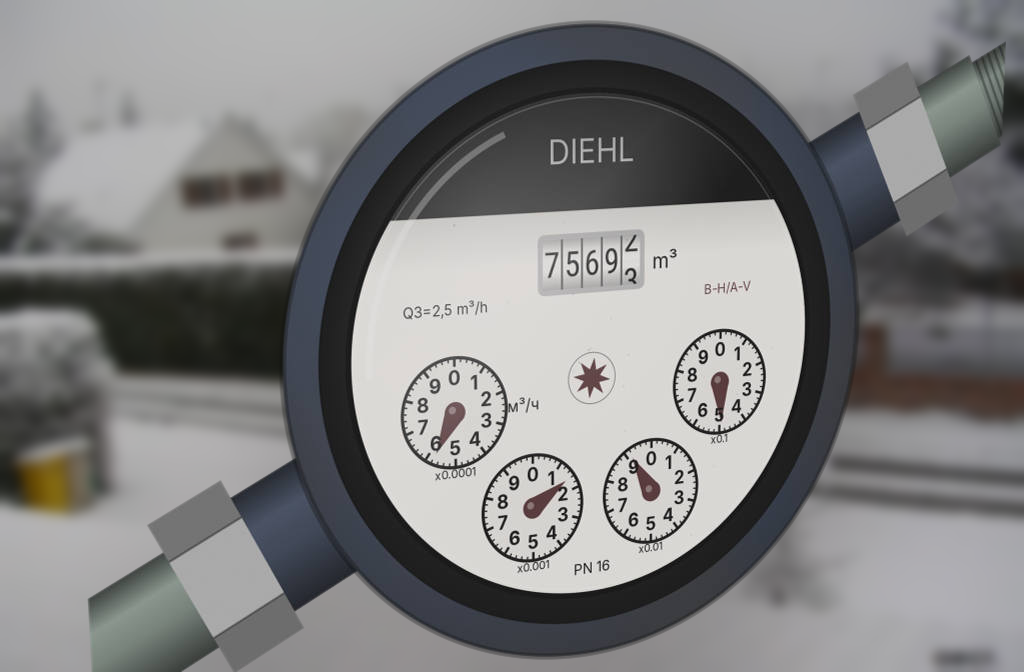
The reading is 75692.4915 m³
